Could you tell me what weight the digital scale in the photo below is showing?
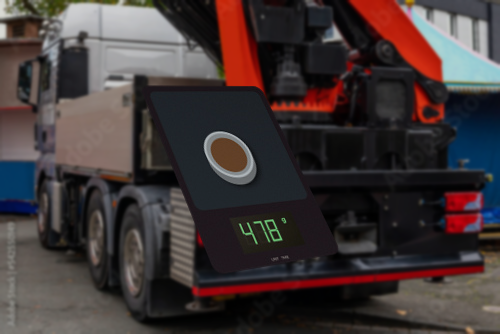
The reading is 478 g
